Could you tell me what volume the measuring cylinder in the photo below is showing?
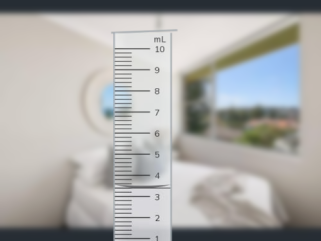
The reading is 3.4 mL
